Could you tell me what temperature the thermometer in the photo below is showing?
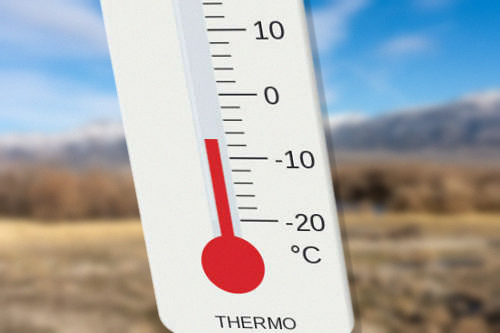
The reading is -7 °C
